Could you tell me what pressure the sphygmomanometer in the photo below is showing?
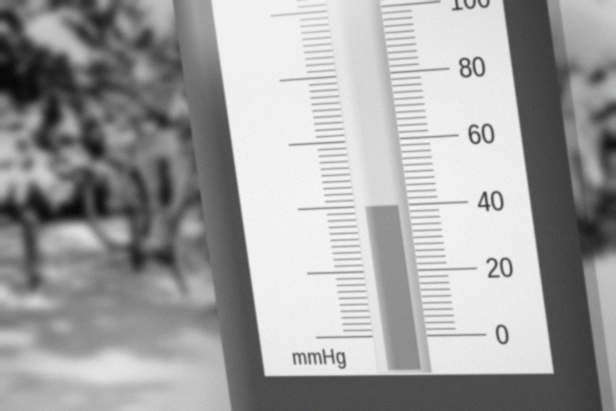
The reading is 40 mmHg
